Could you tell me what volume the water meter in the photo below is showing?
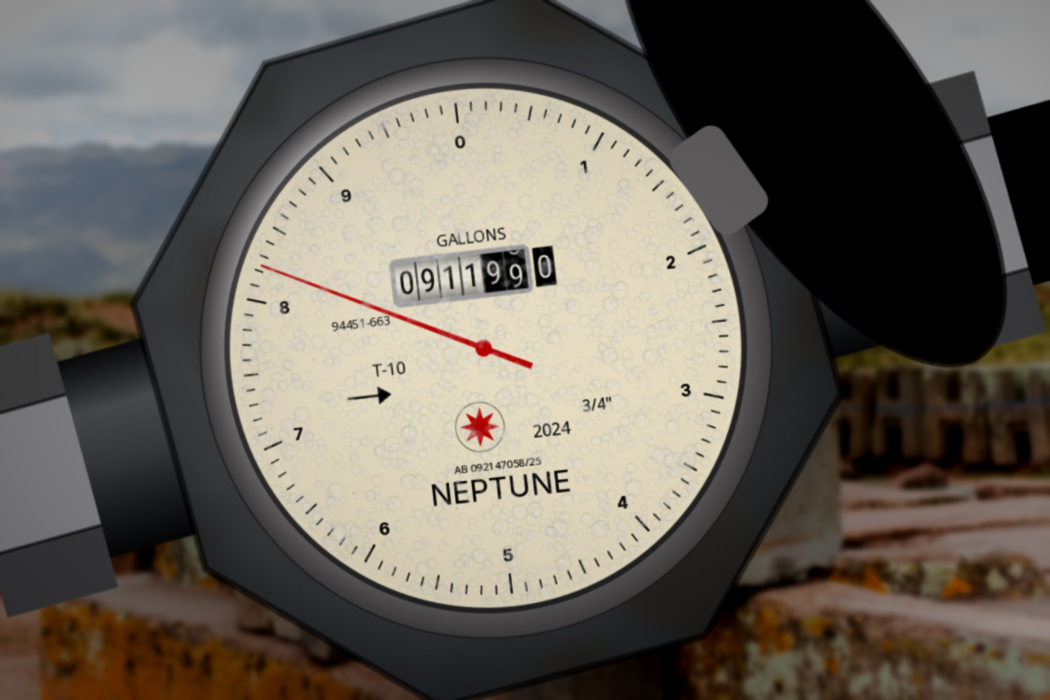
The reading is 911988.2 gal
